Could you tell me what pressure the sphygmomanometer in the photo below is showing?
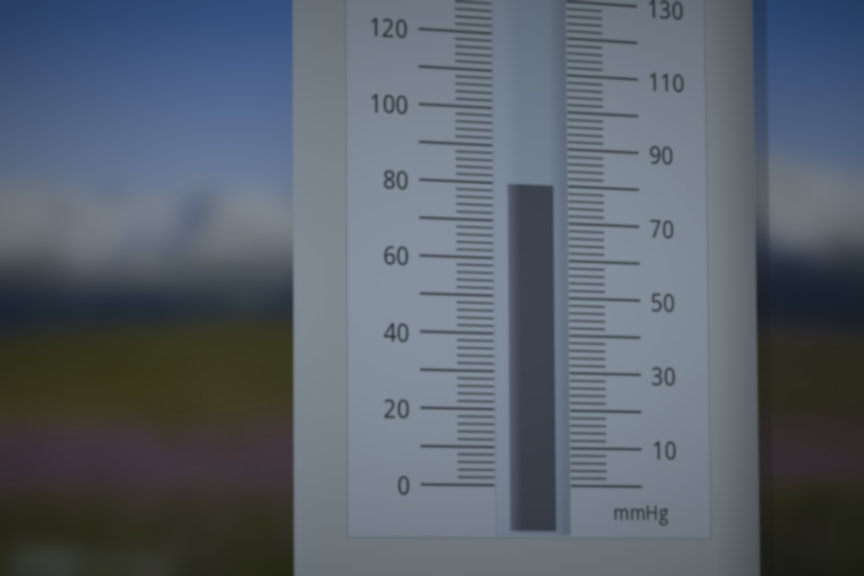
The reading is 80 mmHg
